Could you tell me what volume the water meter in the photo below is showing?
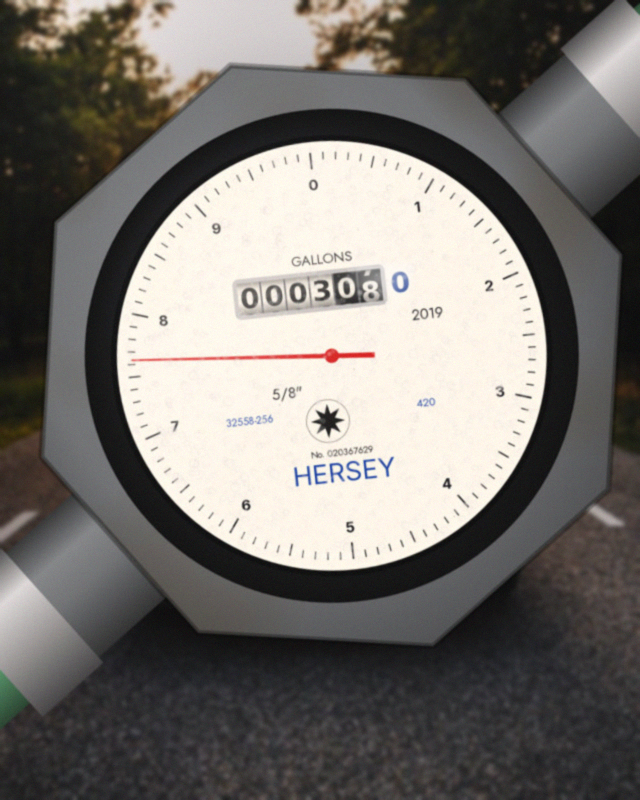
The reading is 3077.6 gal
